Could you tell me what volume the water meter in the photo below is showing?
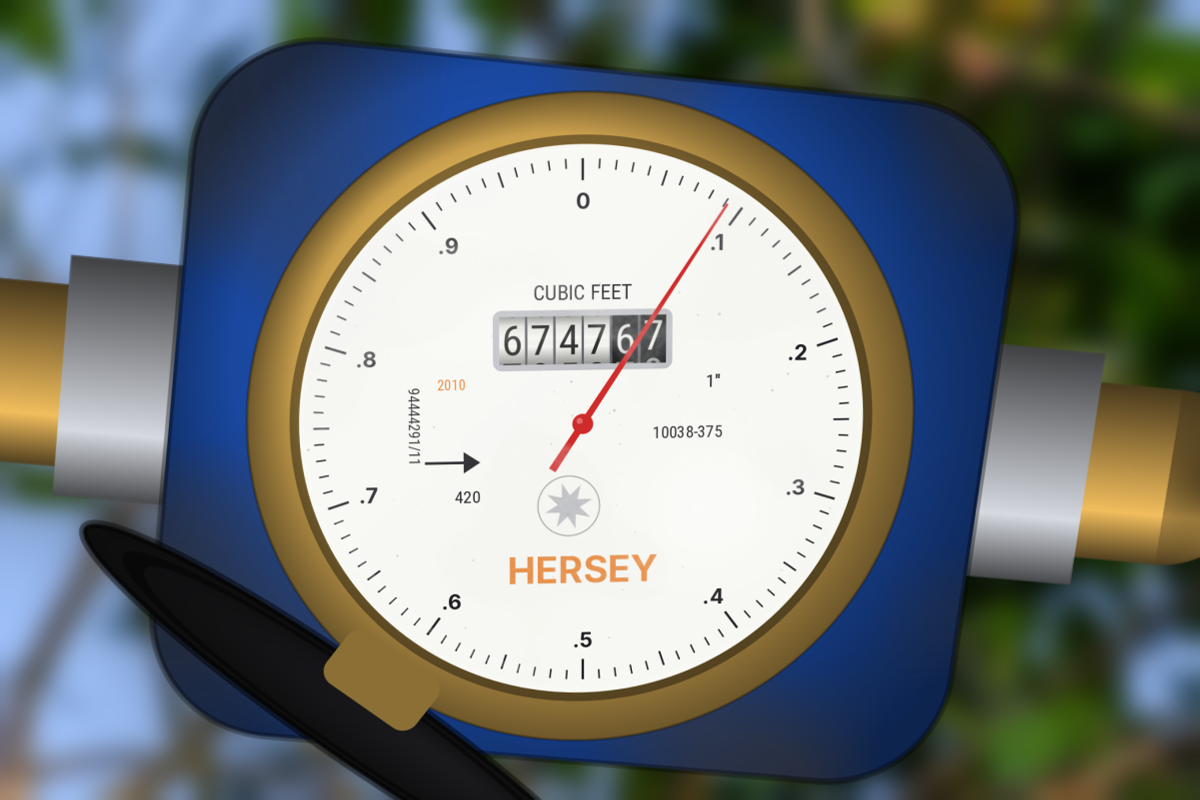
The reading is 674767.09 ft³
